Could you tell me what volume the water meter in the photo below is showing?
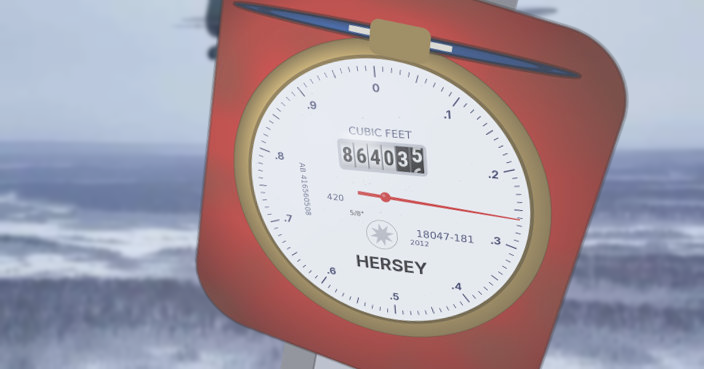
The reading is 864035.26 ft³
